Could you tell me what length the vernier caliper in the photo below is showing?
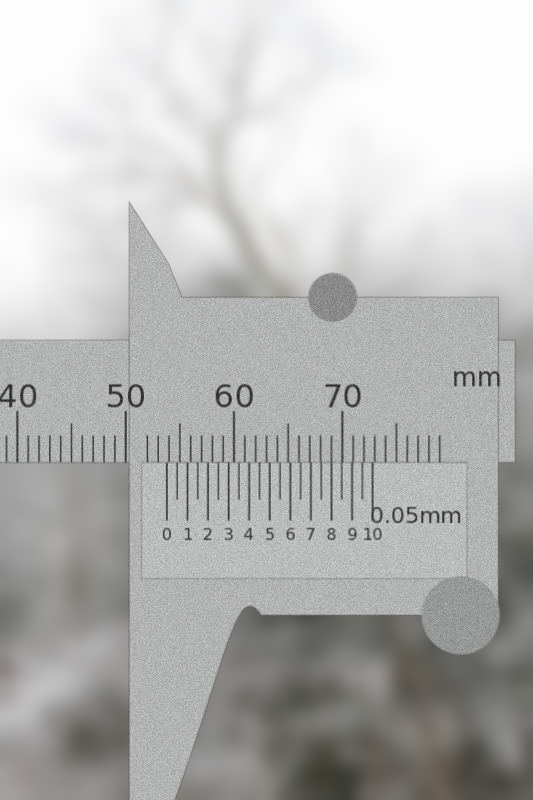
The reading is 53.8 mm
